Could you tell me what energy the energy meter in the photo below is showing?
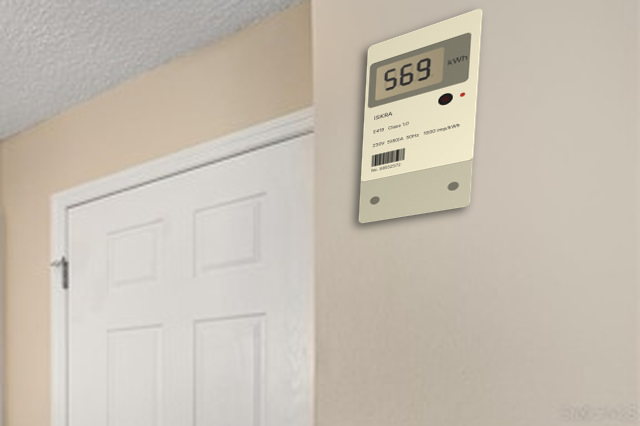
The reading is 569 kWh
